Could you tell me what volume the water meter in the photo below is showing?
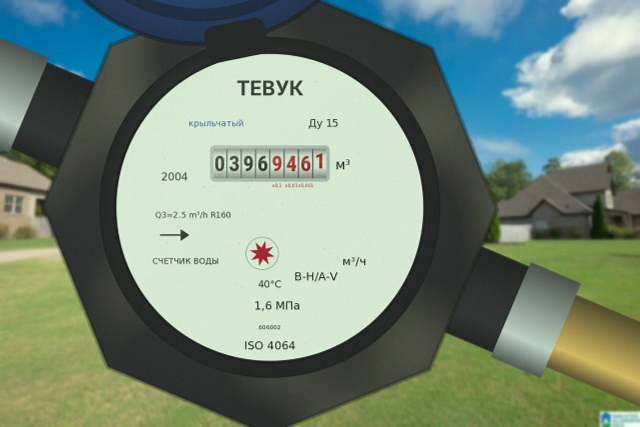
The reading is 396.9461 m³
